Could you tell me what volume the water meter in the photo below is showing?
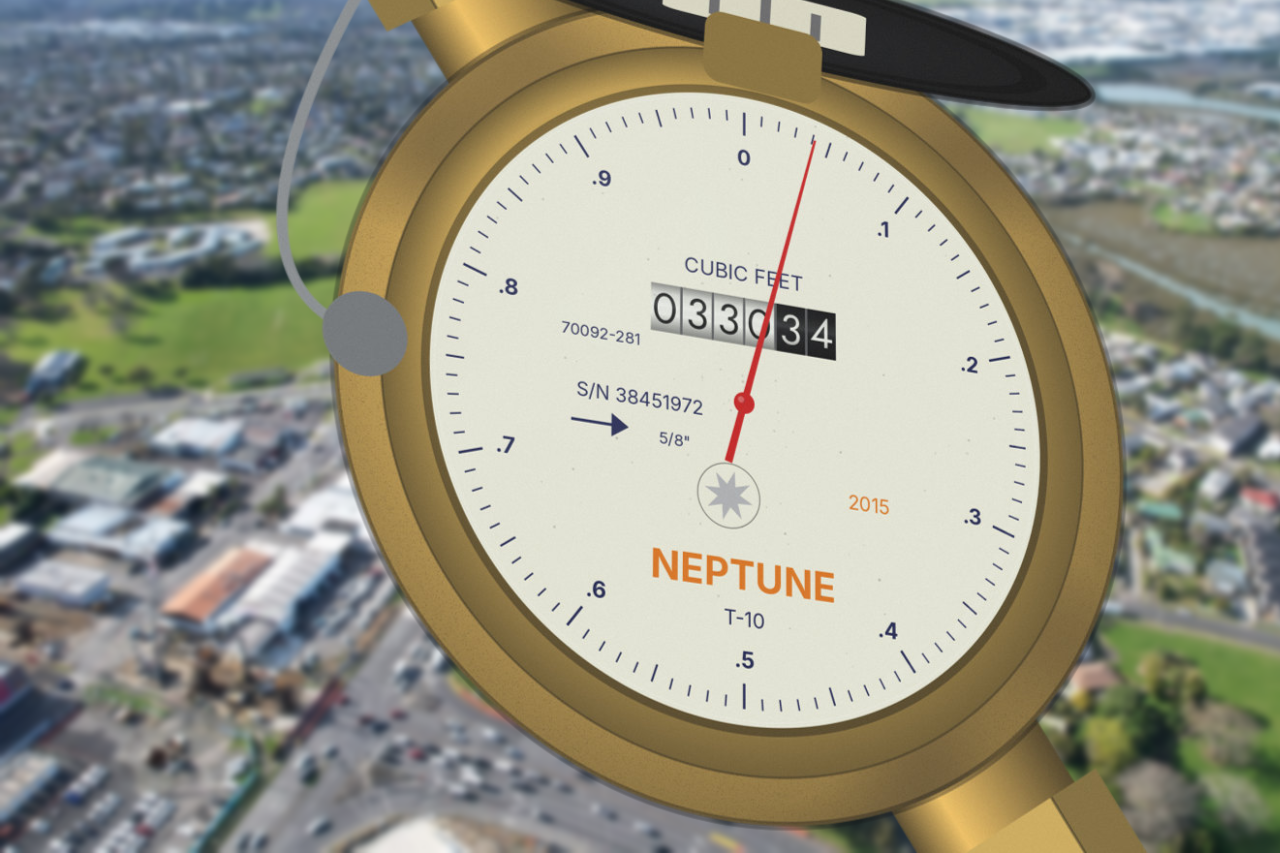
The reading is 33034.04 ft³
